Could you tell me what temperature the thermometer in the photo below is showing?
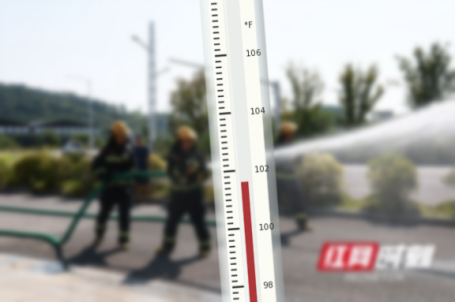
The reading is 101.6 °F
